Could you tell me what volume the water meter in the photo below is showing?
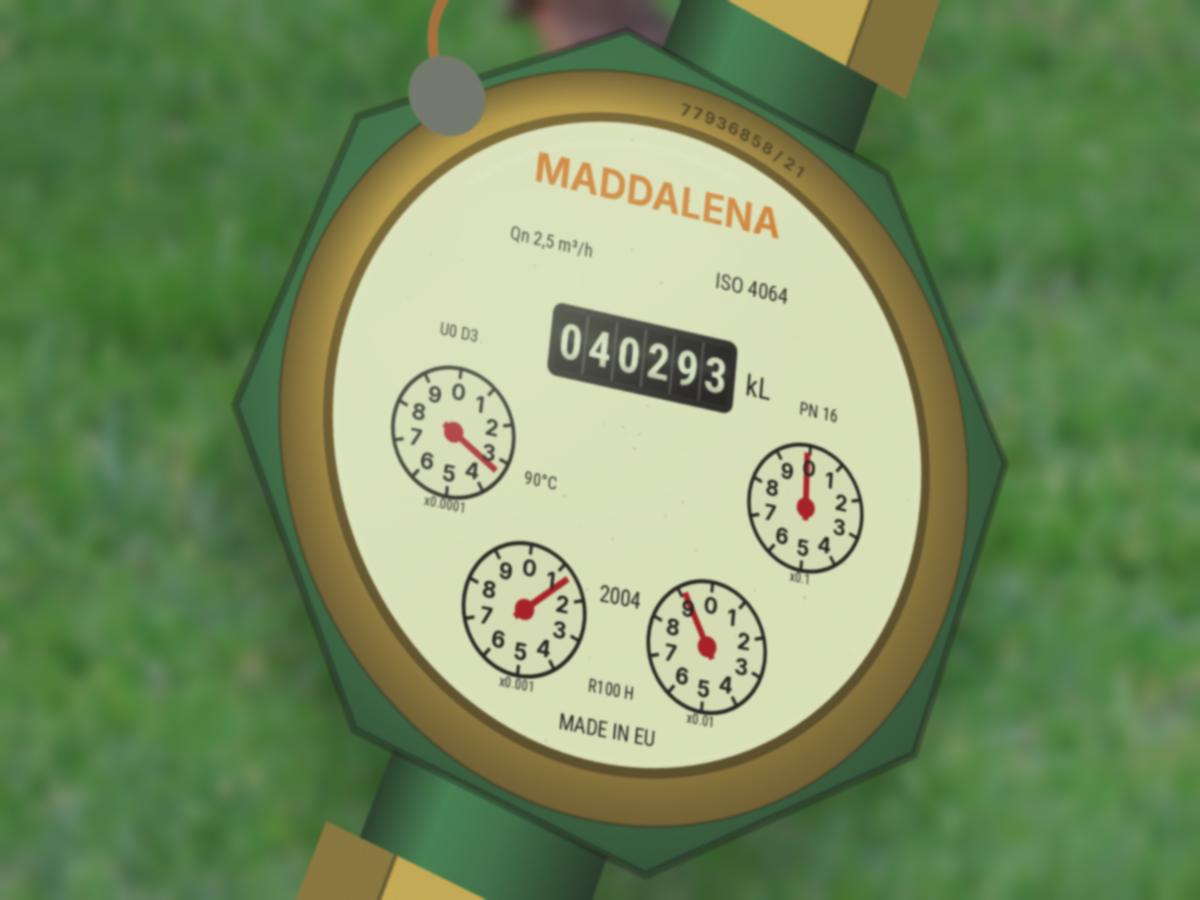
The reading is 40292.9913 kL
